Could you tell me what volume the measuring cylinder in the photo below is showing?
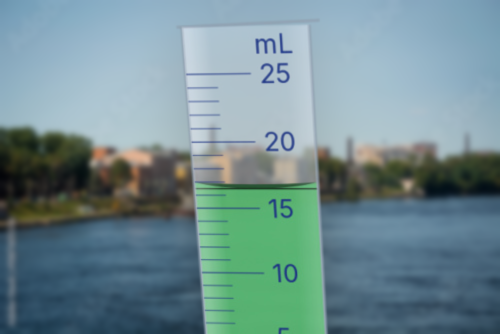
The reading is 16.5 mL
